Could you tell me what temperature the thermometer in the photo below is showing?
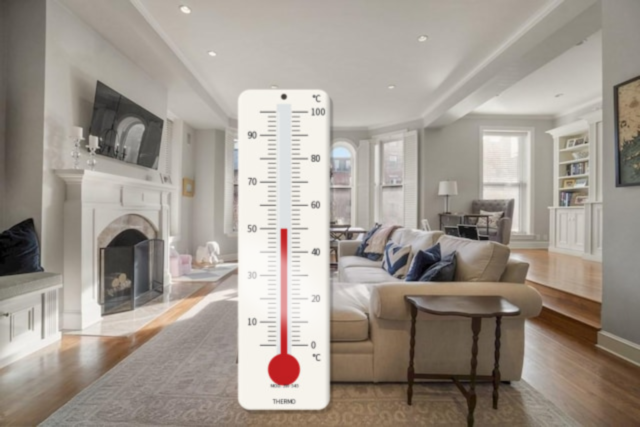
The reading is 50 °C
